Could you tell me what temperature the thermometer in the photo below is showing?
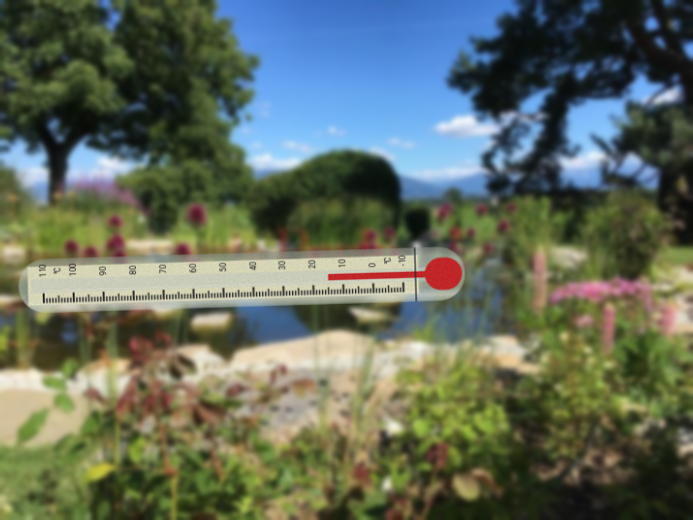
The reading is 15 °C
